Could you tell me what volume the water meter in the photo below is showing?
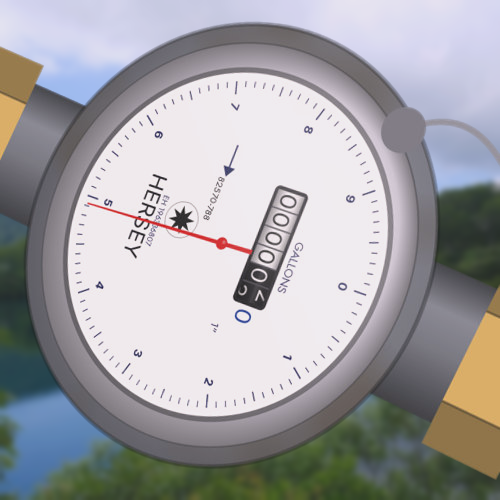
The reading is 24.9 gal
